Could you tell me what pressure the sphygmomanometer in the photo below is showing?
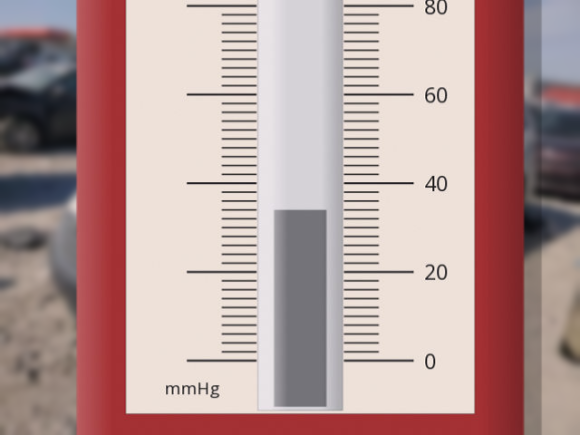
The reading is 34 mmHg
